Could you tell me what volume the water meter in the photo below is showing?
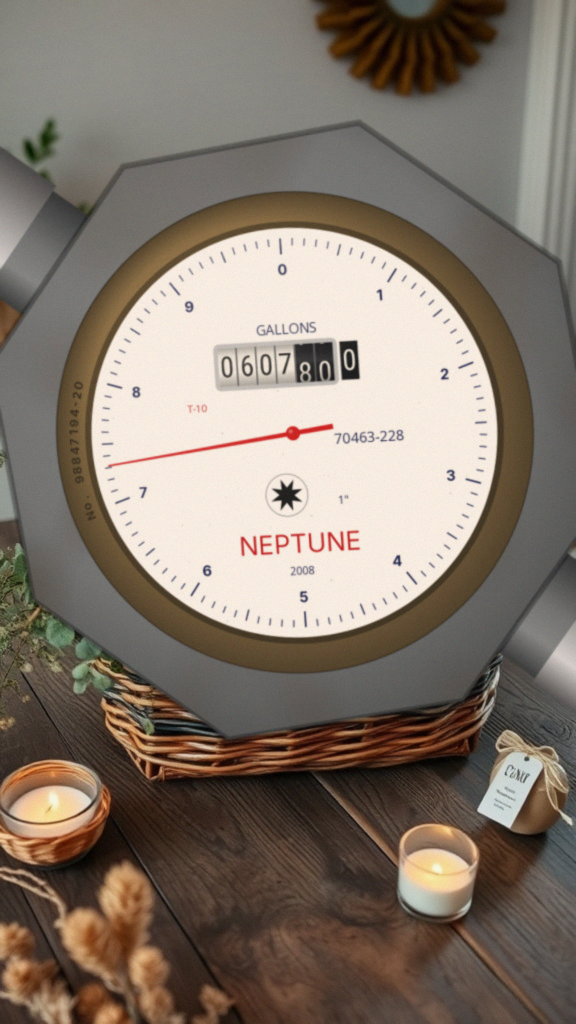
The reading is 607797.3 gal
